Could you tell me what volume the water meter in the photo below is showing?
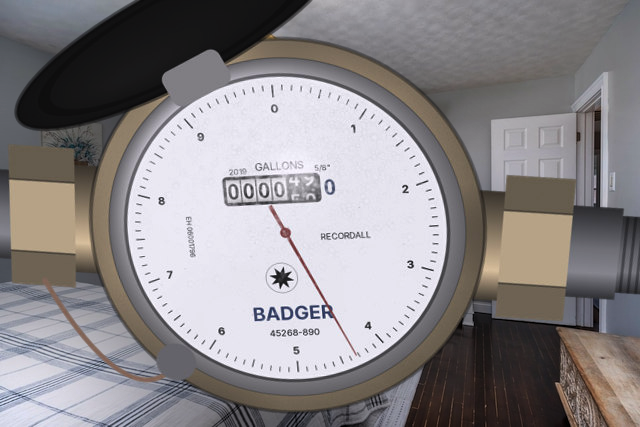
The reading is 494.3 gal
